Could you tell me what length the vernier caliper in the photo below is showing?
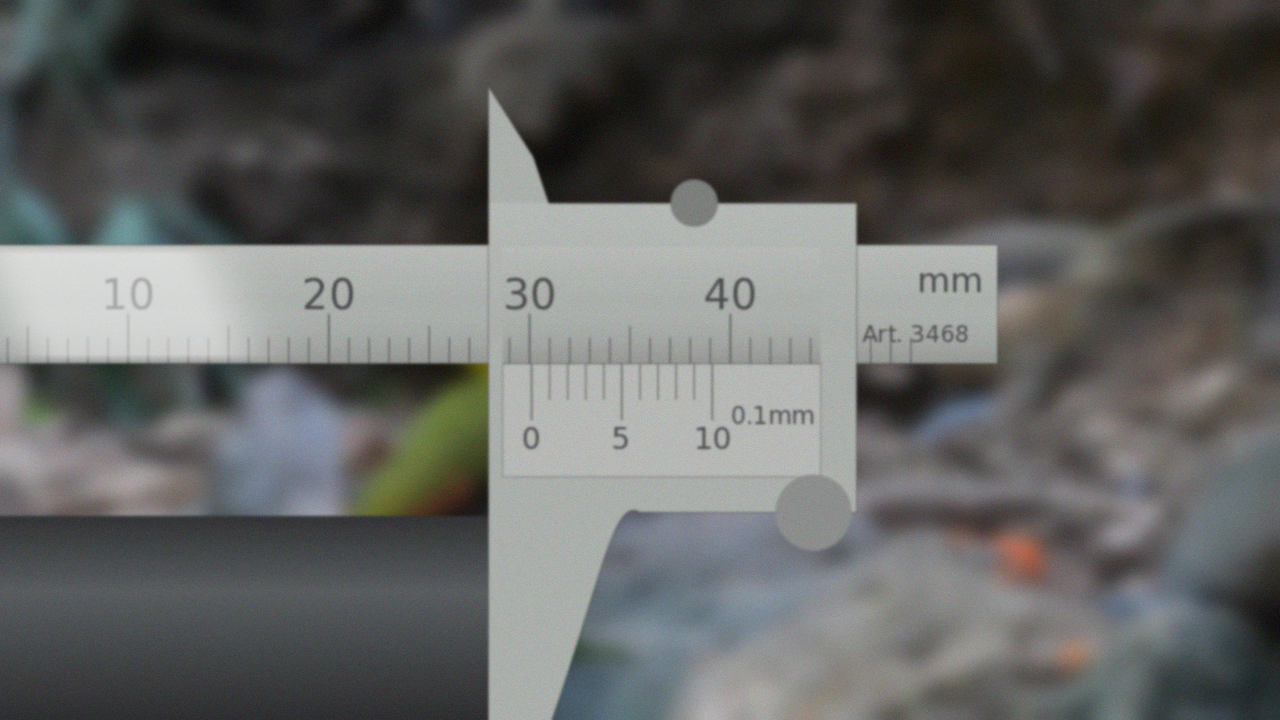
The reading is 30.1 mm
